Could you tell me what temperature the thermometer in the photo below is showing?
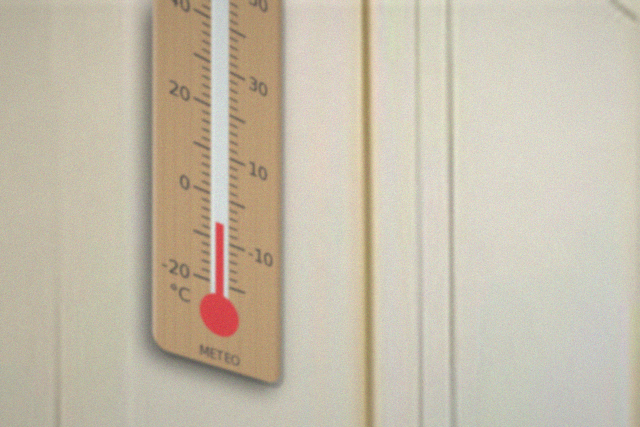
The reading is -6 °C
